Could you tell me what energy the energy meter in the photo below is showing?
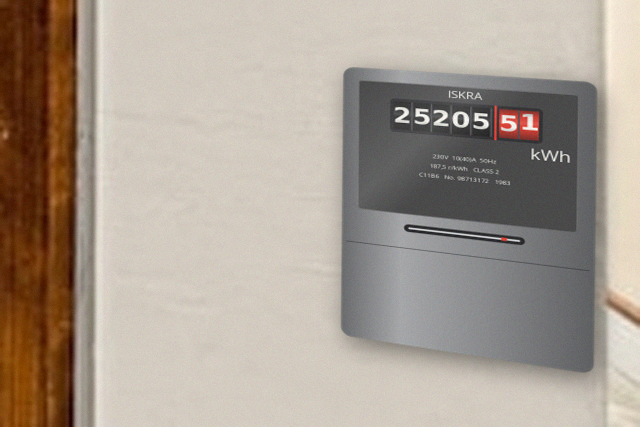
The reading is 25205.51 kWh
